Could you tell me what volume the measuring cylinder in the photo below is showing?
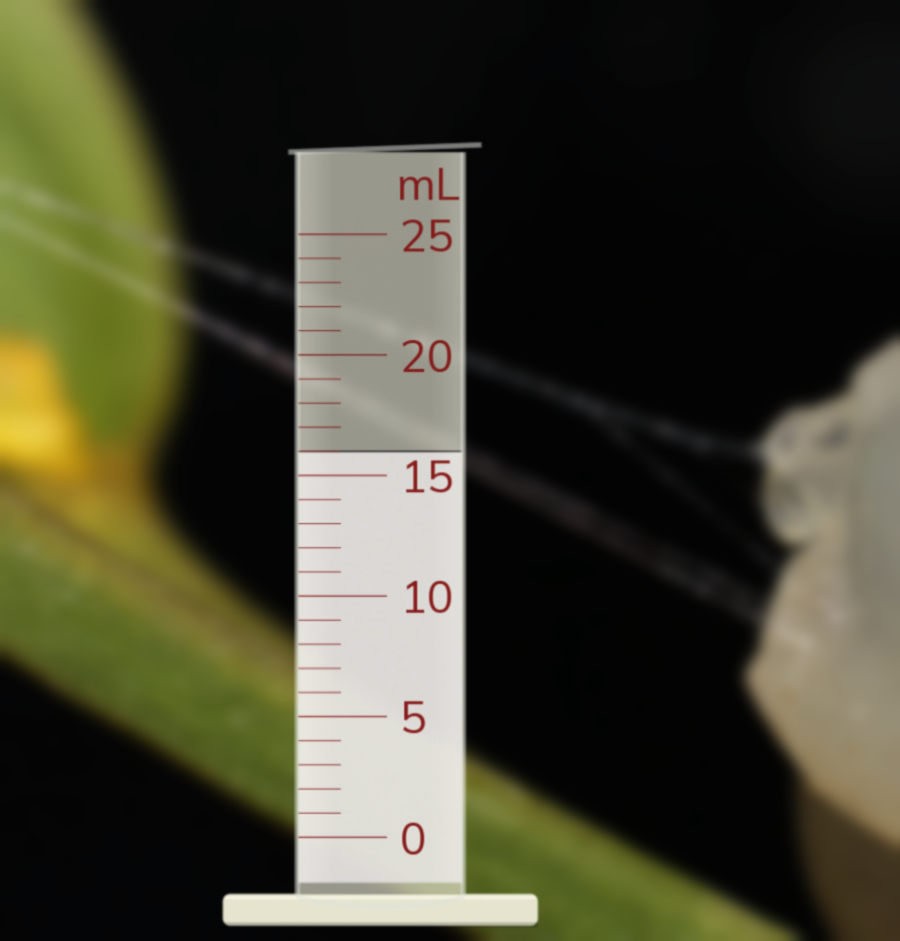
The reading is 16 mL
